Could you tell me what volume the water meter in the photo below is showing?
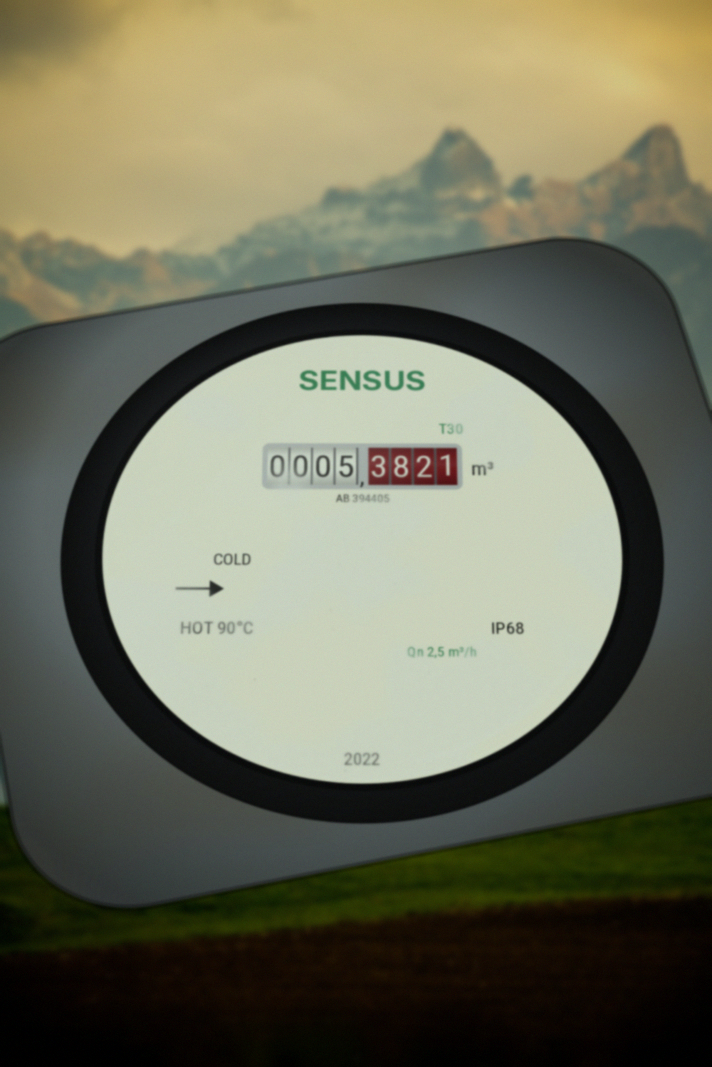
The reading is 5.3821 m³
